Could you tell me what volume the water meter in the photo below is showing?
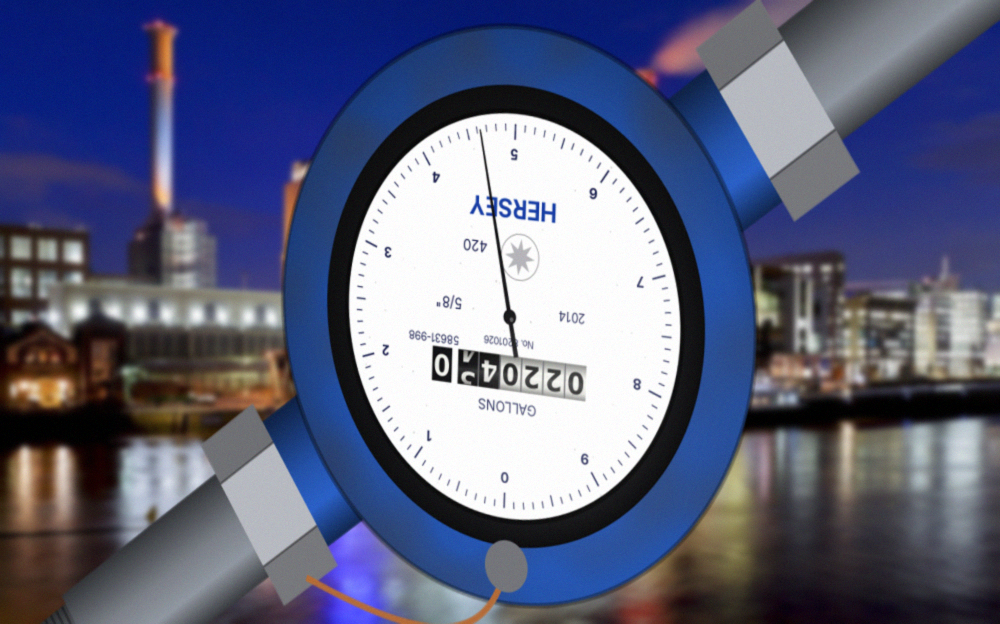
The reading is 220434.6 gal
